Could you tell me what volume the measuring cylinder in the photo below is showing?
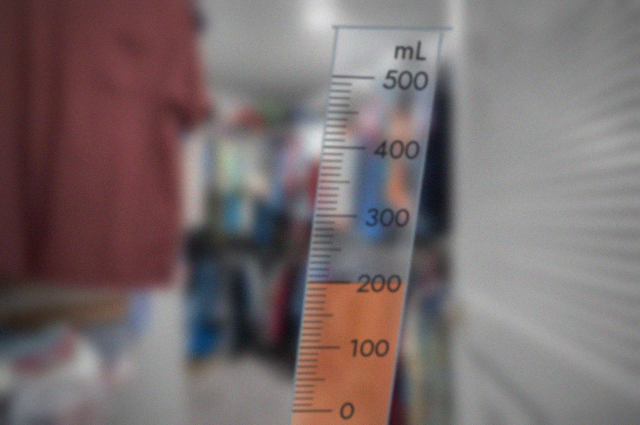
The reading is 200 mL
